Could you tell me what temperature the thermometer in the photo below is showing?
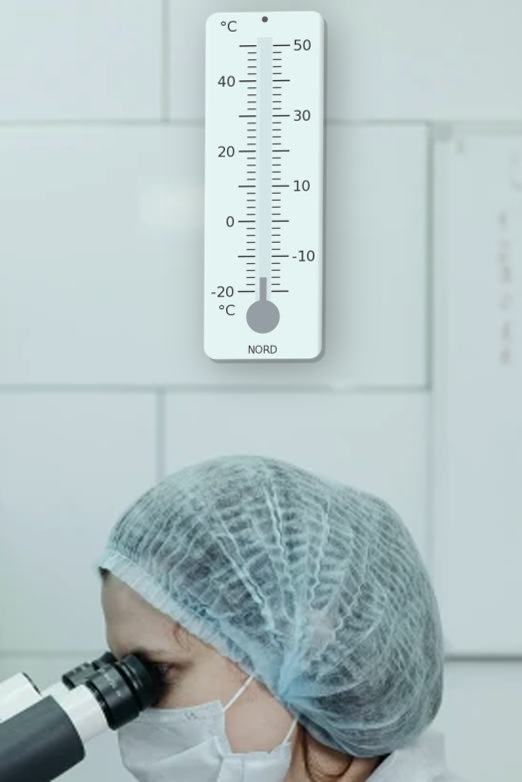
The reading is -16 °C
